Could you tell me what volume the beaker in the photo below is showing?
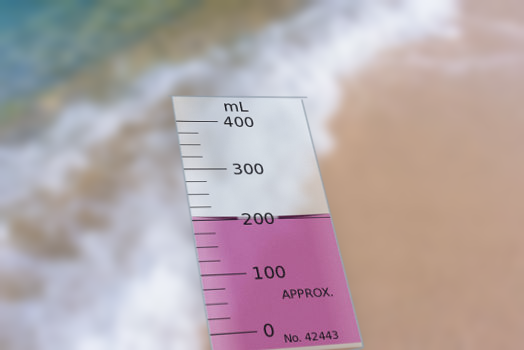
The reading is 200 mL
